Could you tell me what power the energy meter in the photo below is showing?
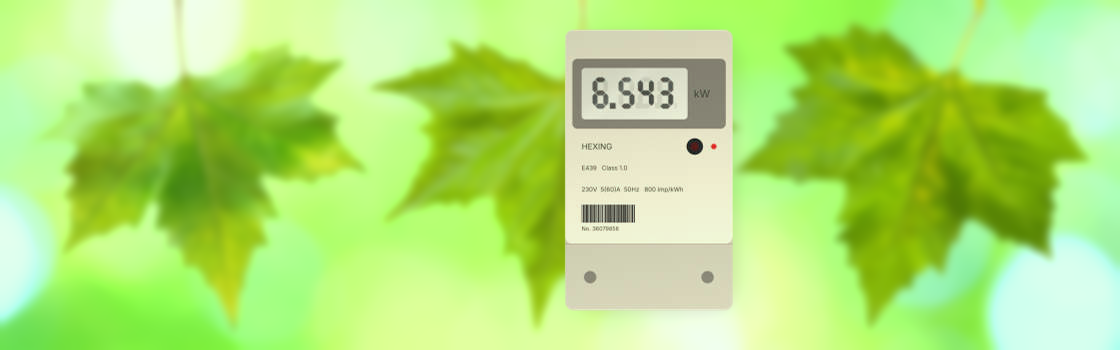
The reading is 6.543 kW
